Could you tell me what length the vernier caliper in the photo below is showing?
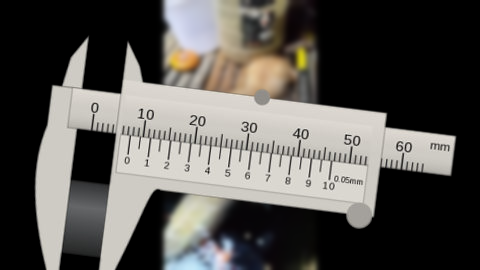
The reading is 7.5 mm
